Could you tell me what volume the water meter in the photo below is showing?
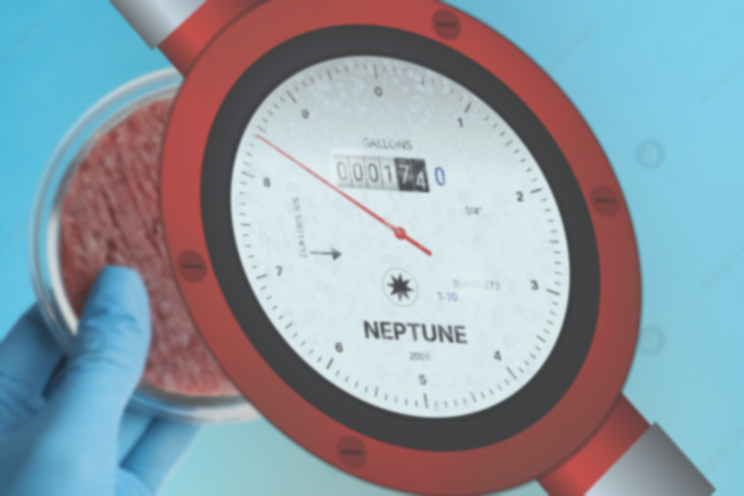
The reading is 1738.4 gal
